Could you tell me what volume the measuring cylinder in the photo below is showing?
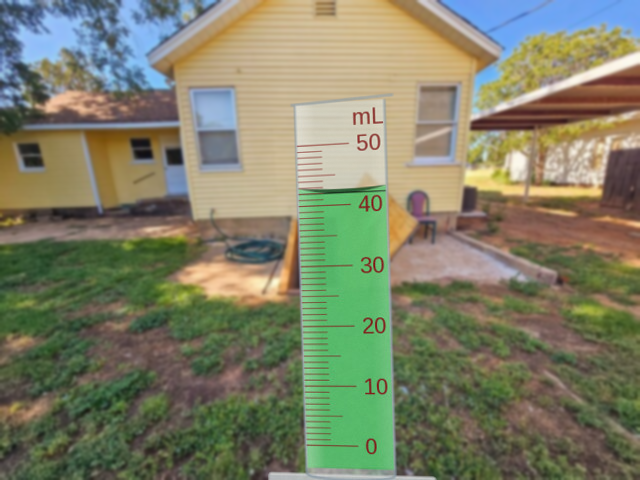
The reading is 42 mL
